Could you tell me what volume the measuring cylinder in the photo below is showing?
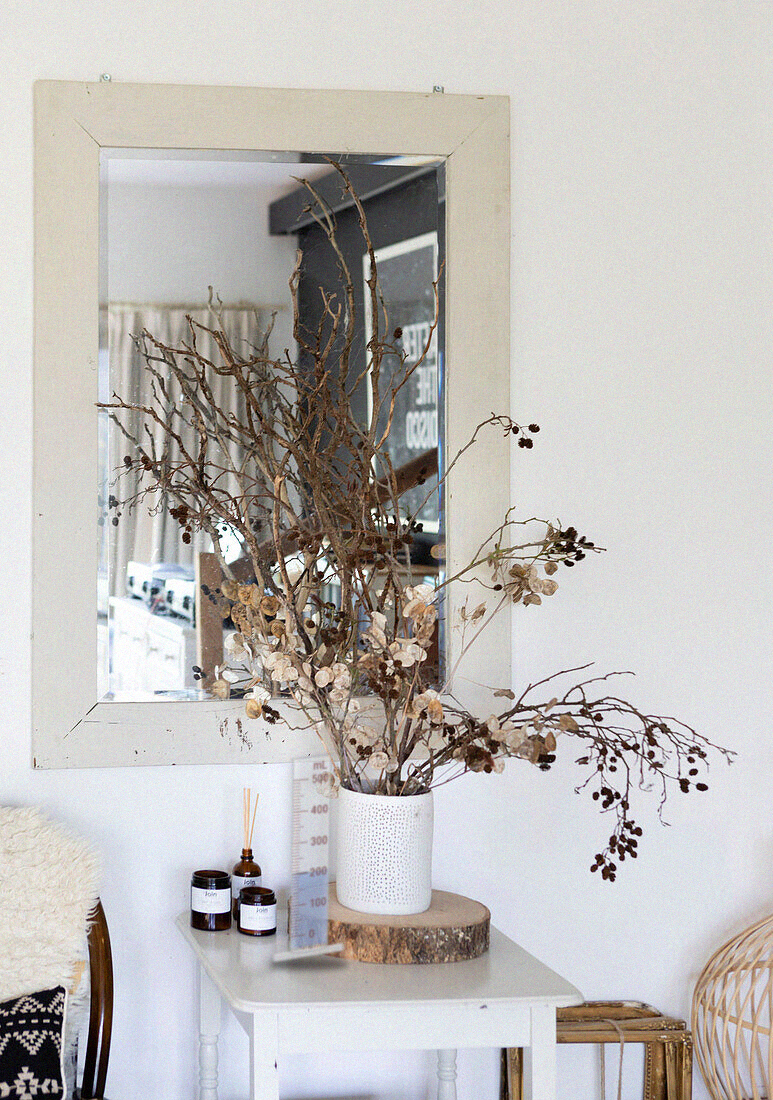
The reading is 200 mL
